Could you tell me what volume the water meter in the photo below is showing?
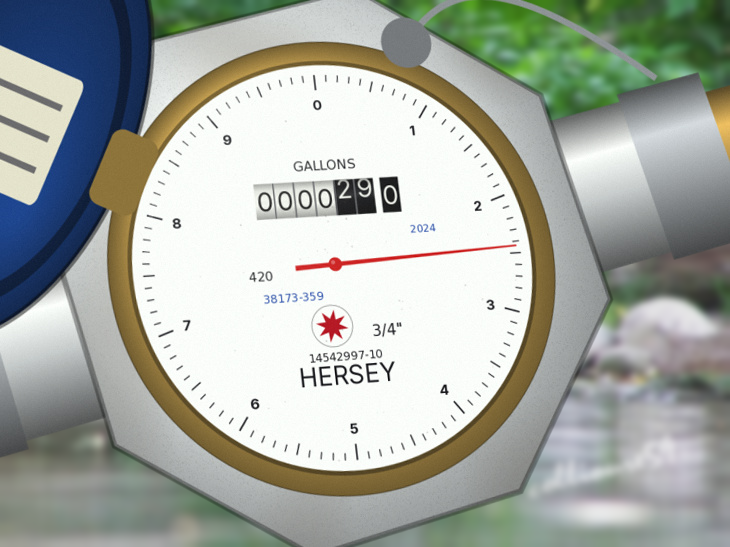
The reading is 292.4 gal
